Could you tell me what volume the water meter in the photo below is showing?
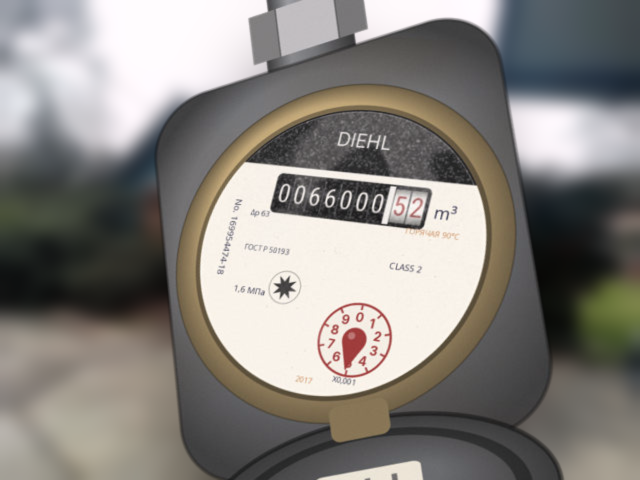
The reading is 66000.525 m³
